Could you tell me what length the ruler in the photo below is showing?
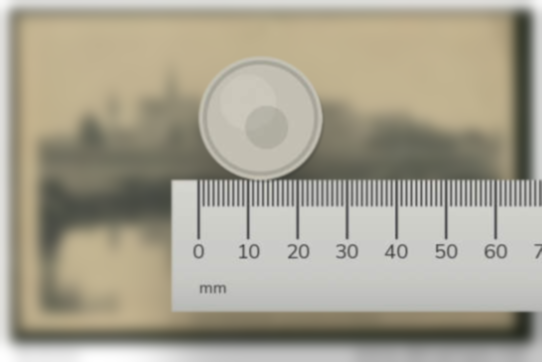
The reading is 25 mm
